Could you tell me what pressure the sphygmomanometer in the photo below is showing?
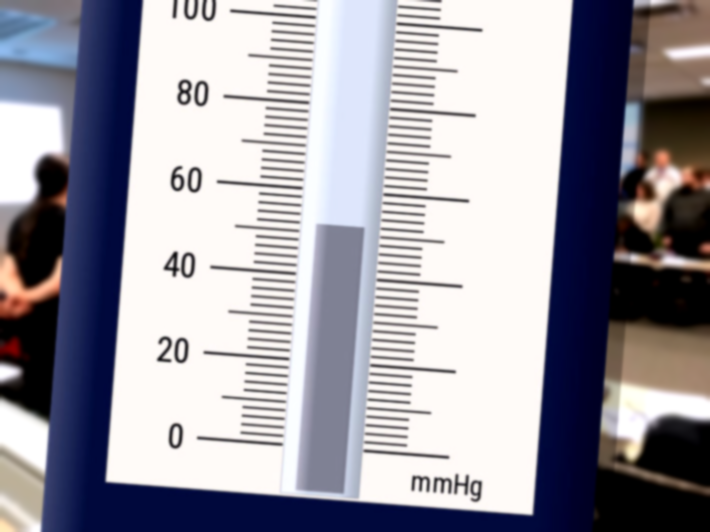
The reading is 52 mmHg
